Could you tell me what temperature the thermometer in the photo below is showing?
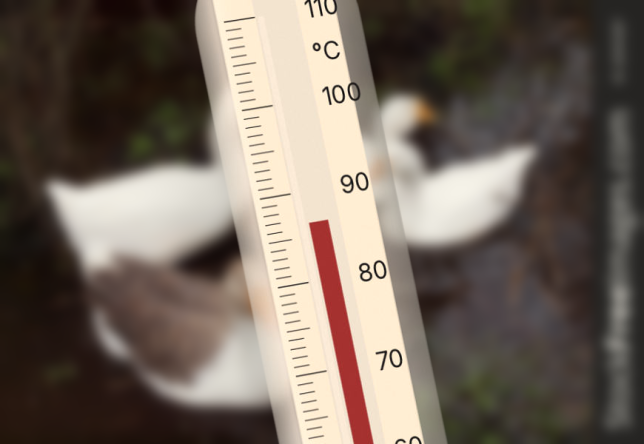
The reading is 86.5 °C
